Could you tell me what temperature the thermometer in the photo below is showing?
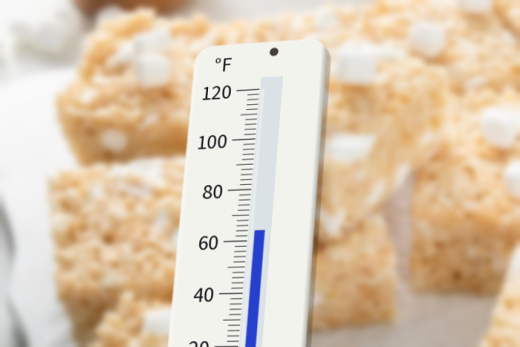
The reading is 64 °F
